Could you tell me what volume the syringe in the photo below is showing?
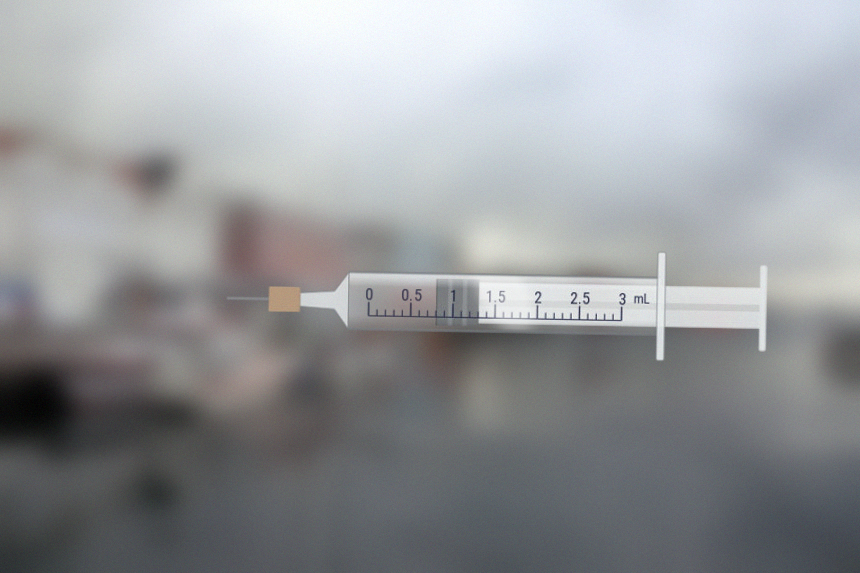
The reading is 0.8 mL
